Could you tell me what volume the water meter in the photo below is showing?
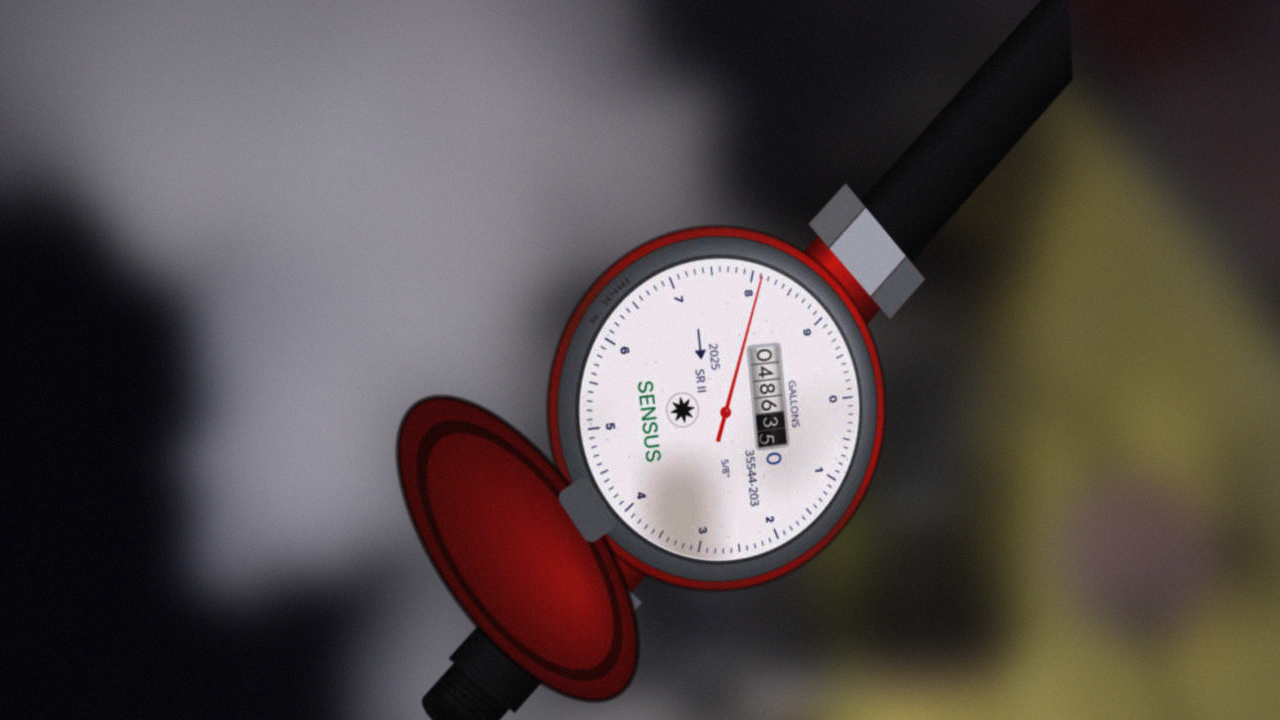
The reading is 486348.1 gal
